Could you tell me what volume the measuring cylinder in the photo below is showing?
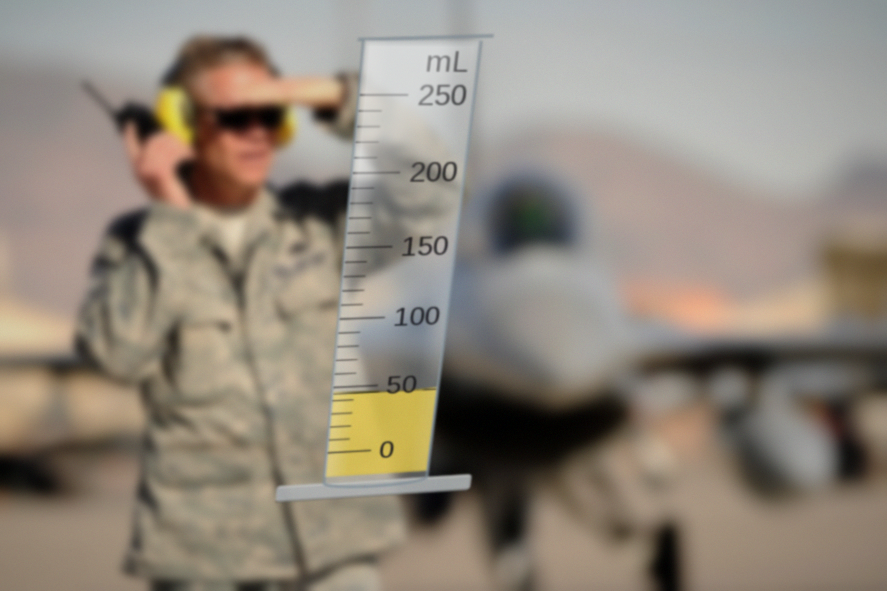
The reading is 45 mL
